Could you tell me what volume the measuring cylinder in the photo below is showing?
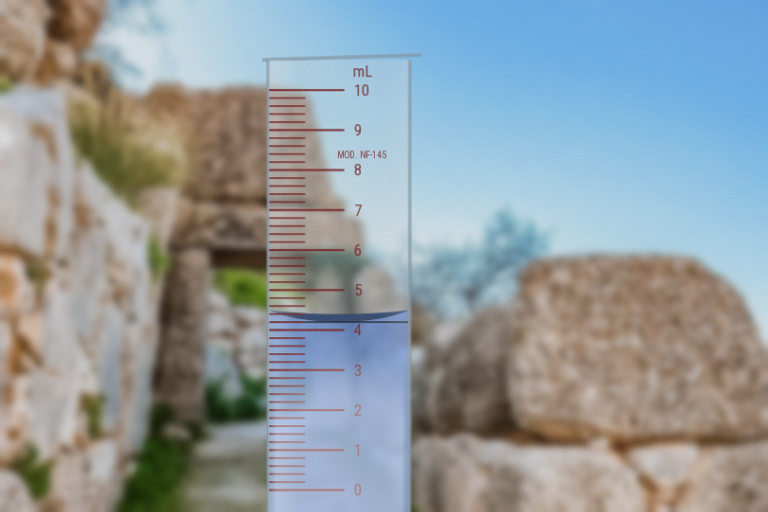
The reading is 4.2 mL
